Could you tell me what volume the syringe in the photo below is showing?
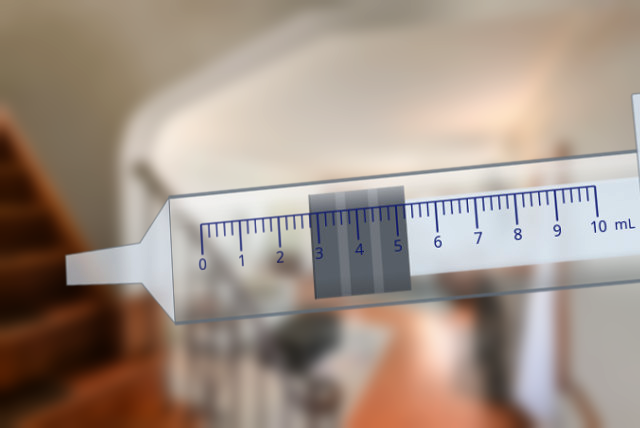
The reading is 2.8 mL
